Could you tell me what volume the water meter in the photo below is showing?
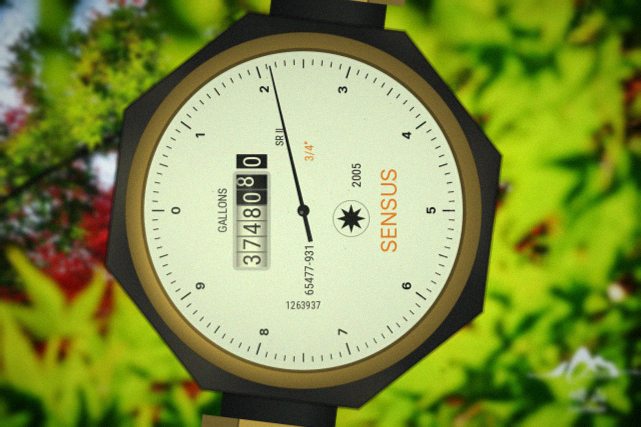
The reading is 3748082.1 gal
